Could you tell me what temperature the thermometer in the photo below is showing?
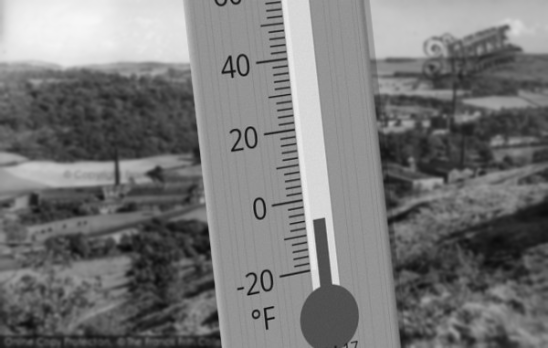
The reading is -6 °F
